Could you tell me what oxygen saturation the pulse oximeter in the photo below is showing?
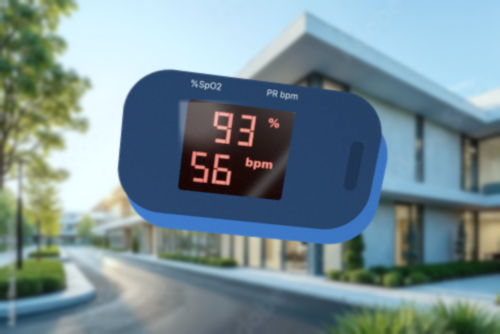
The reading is 93 %
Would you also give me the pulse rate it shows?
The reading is 56 bpm
